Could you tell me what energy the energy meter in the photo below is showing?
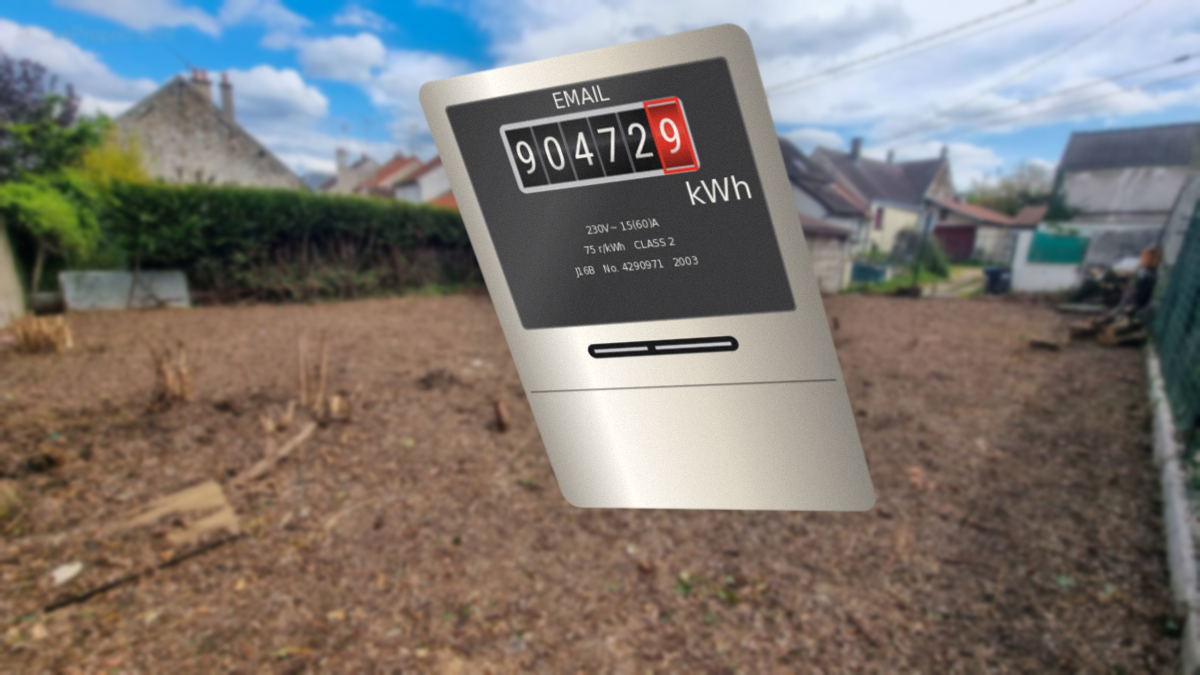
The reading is 90472.9 kWh
